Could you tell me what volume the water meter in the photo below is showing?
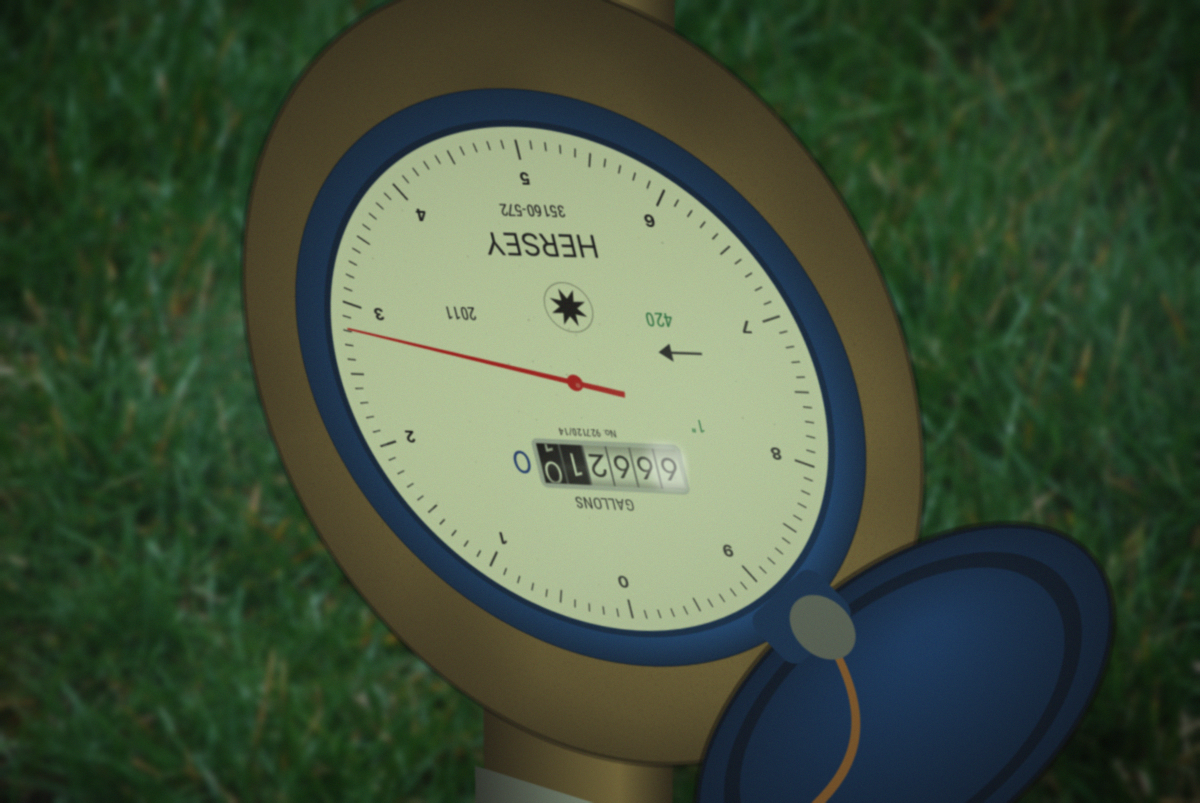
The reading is 6662102.8 gal
